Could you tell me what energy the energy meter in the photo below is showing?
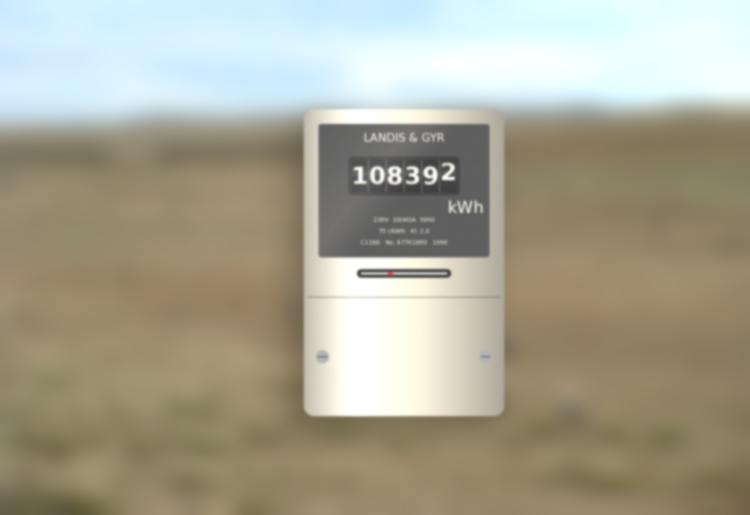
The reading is 108392 kWh
